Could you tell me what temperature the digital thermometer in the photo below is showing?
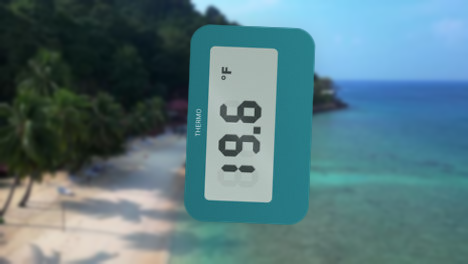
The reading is 19.6 °F
